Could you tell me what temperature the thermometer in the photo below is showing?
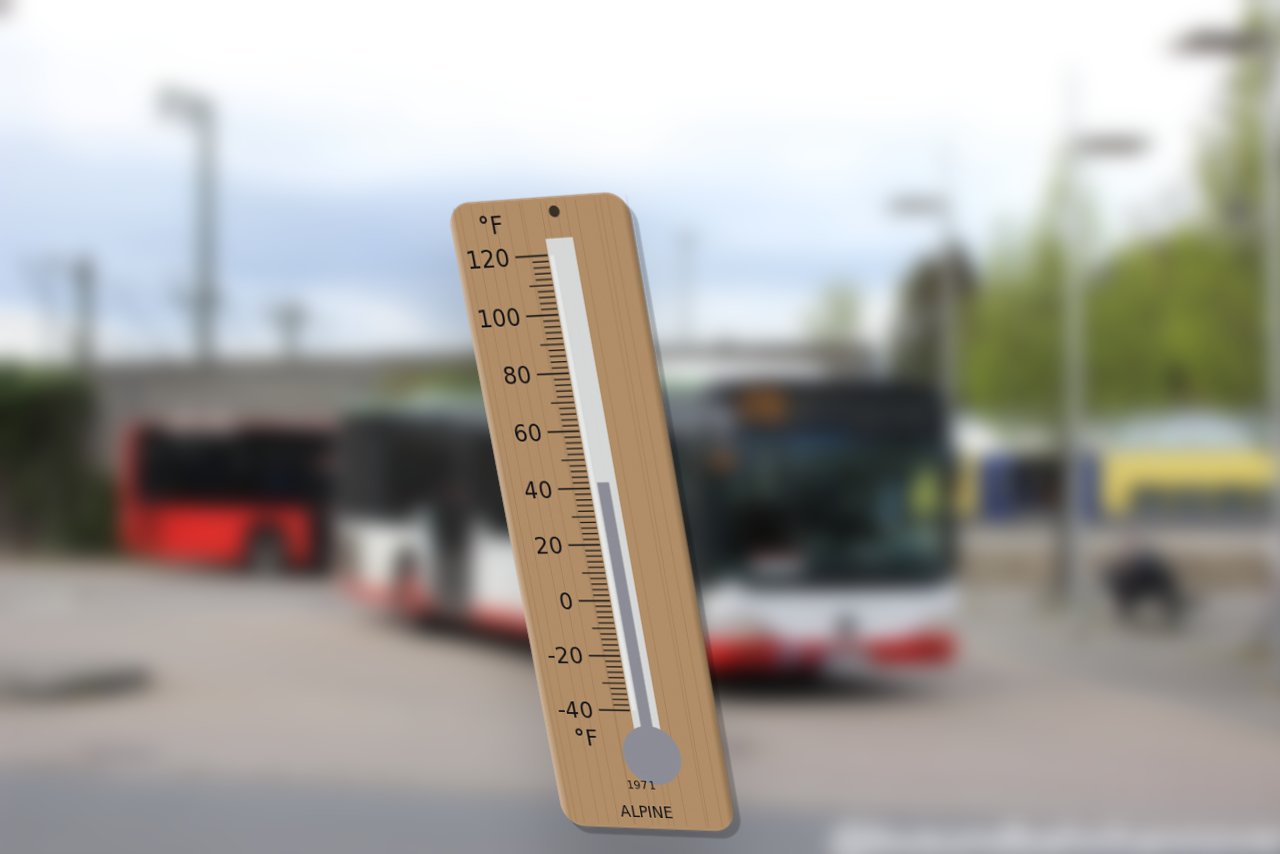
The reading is 42 °F
